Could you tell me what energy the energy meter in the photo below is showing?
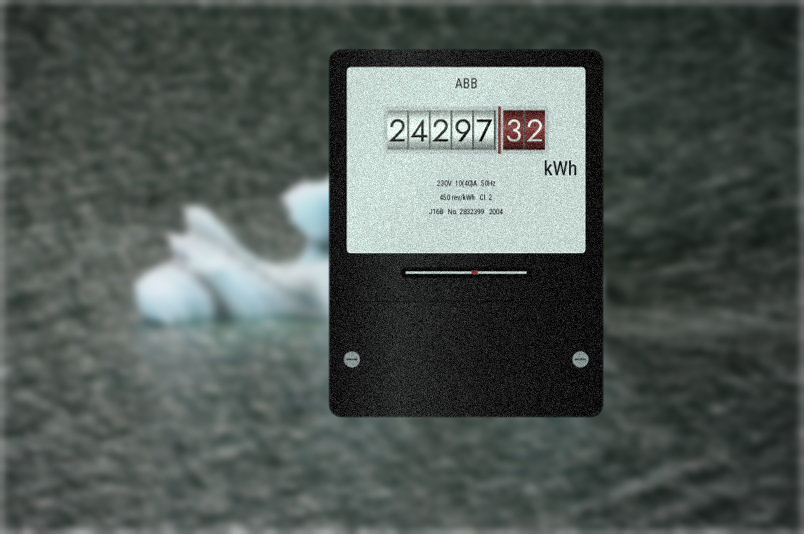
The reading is 24297.32 kWh
